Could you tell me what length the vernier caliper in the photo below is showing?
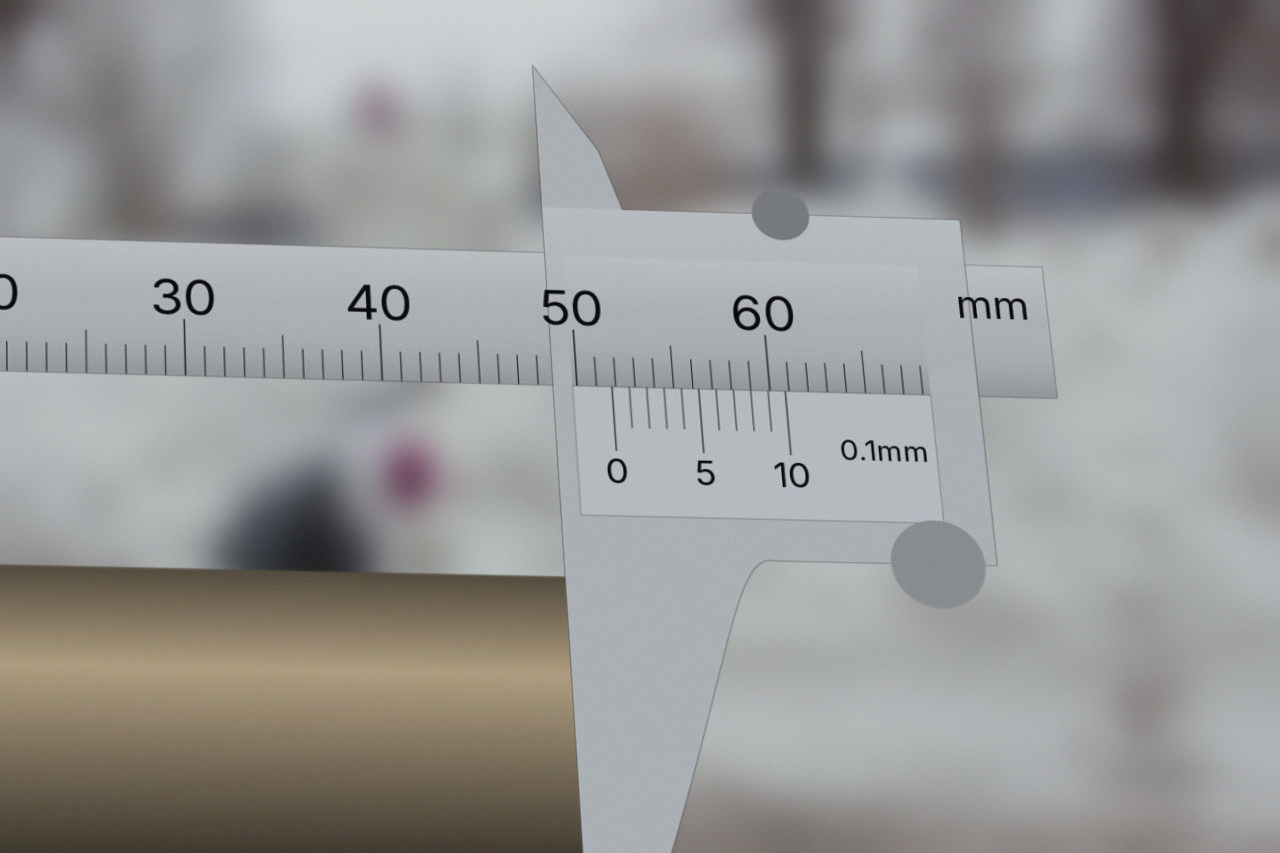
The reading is 51.8 mm
